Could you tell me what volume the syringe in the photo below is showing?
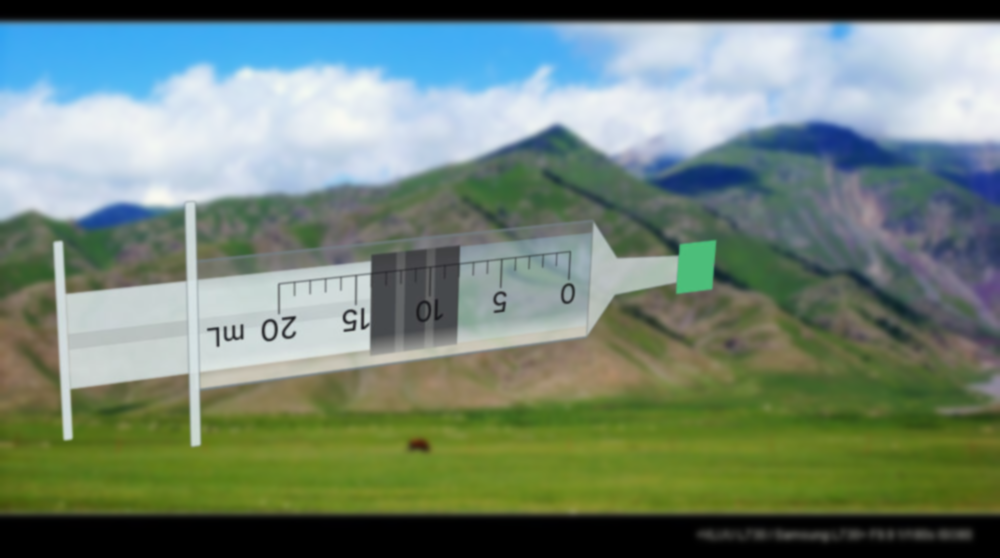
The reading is 8 mL
